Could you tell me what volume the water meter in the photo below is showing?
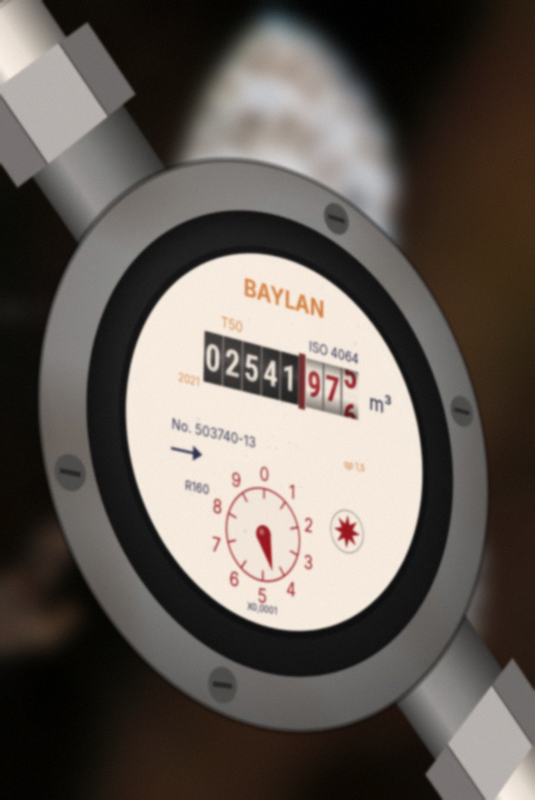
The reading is 2541.9754 m³
